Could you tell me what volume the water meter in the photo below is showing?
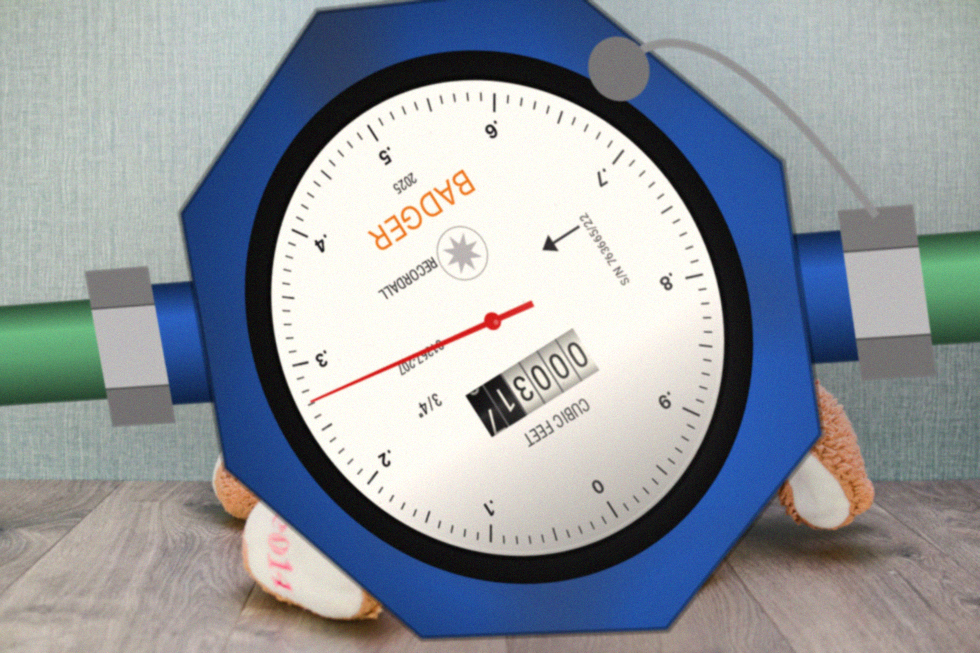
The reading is 317.27 ft³
